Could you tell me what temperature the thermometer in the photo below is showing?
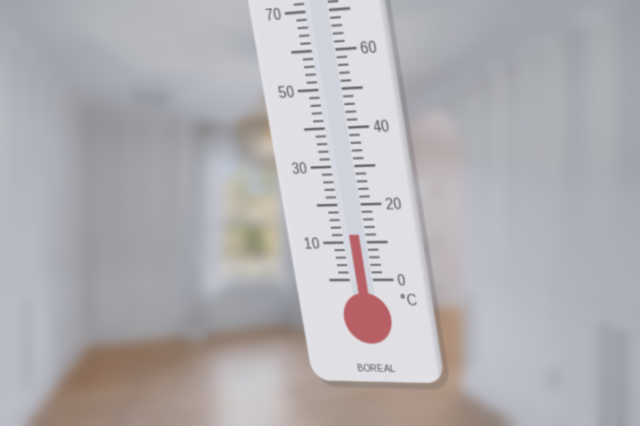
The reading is 12 °C
